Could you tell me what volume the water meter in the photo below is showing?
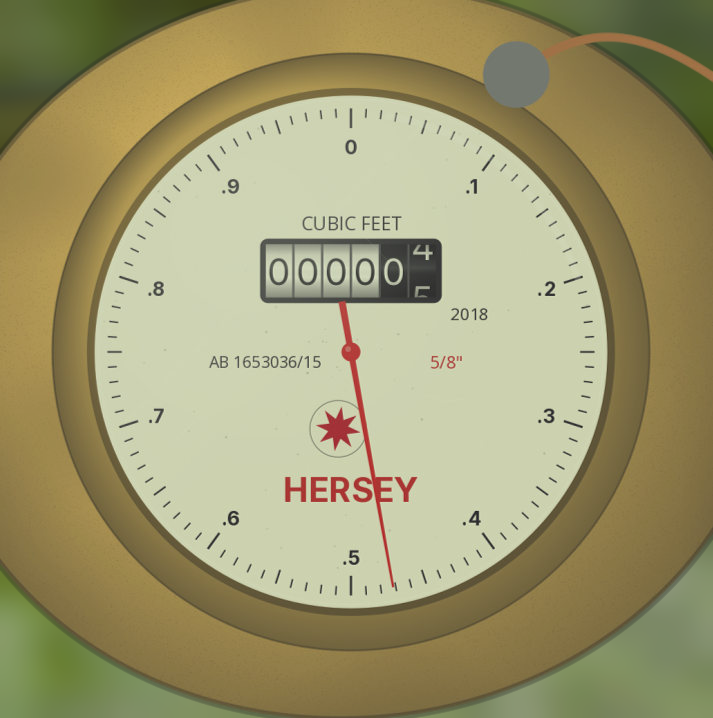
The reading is 4.47 ft³
